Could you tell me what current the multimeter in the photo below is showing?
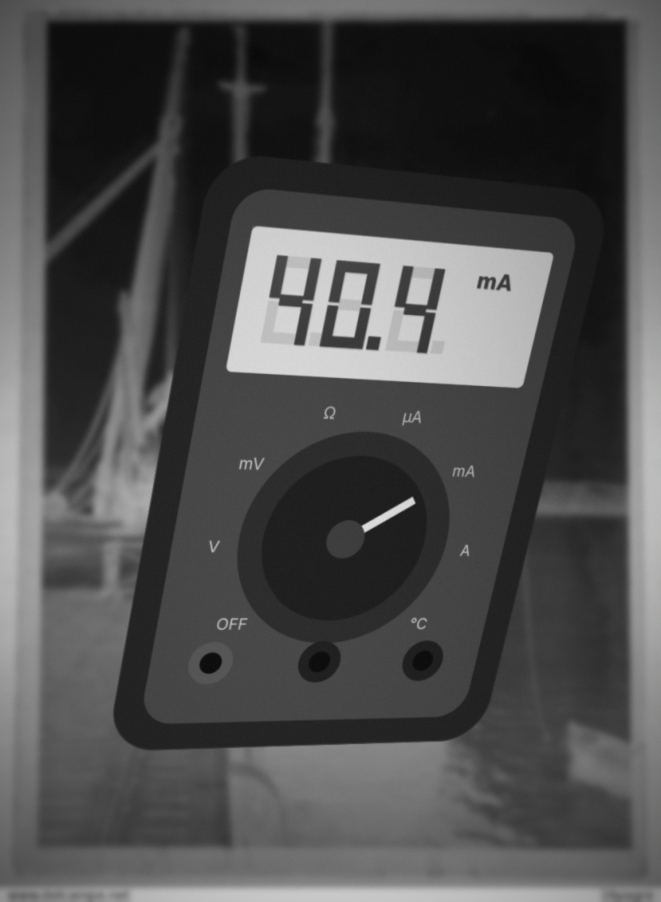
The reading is 40.4 mA
